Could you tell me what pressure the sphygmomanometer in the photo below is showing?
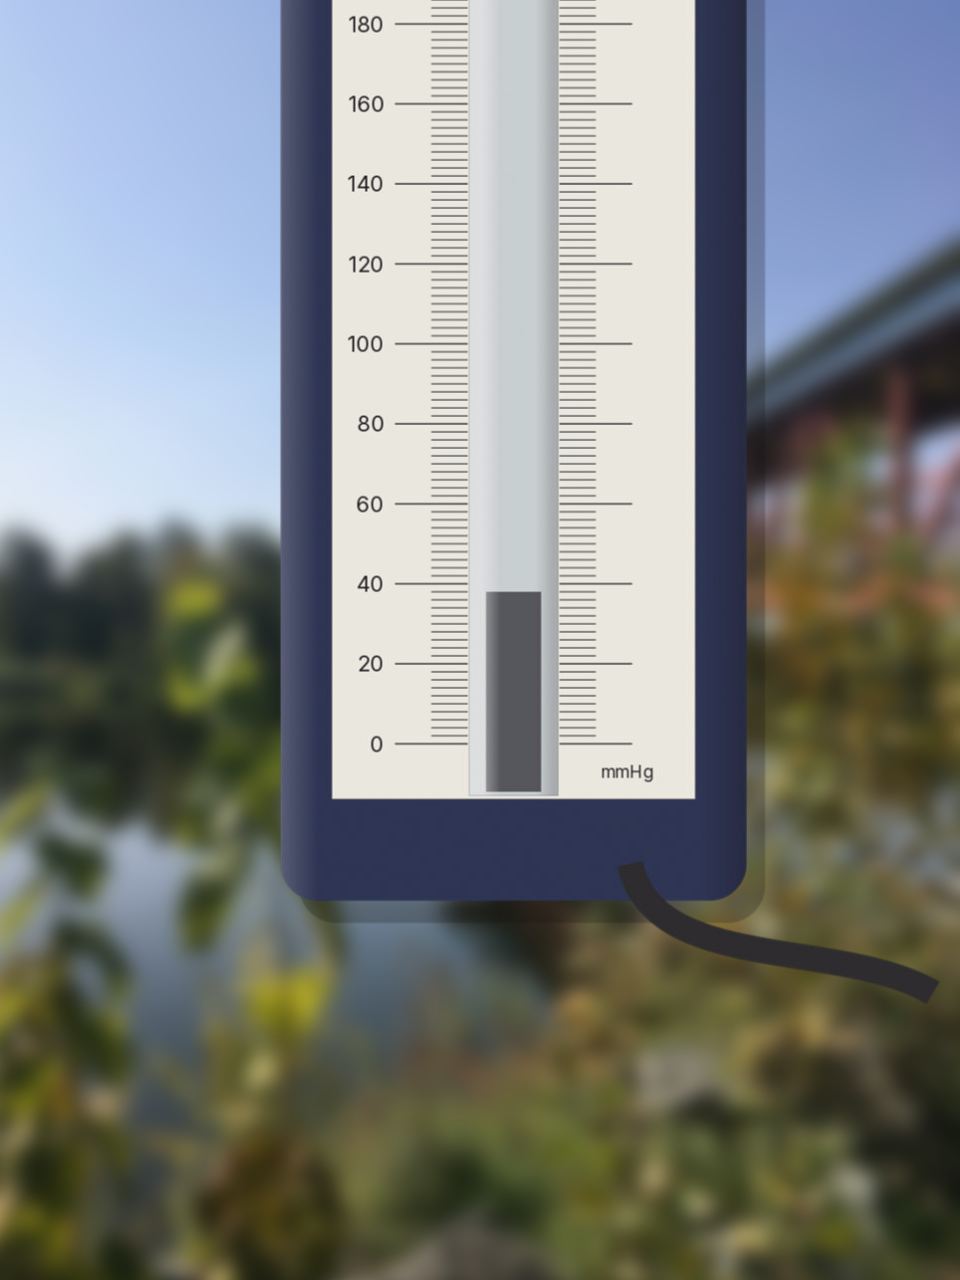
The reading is 38 mmHg
